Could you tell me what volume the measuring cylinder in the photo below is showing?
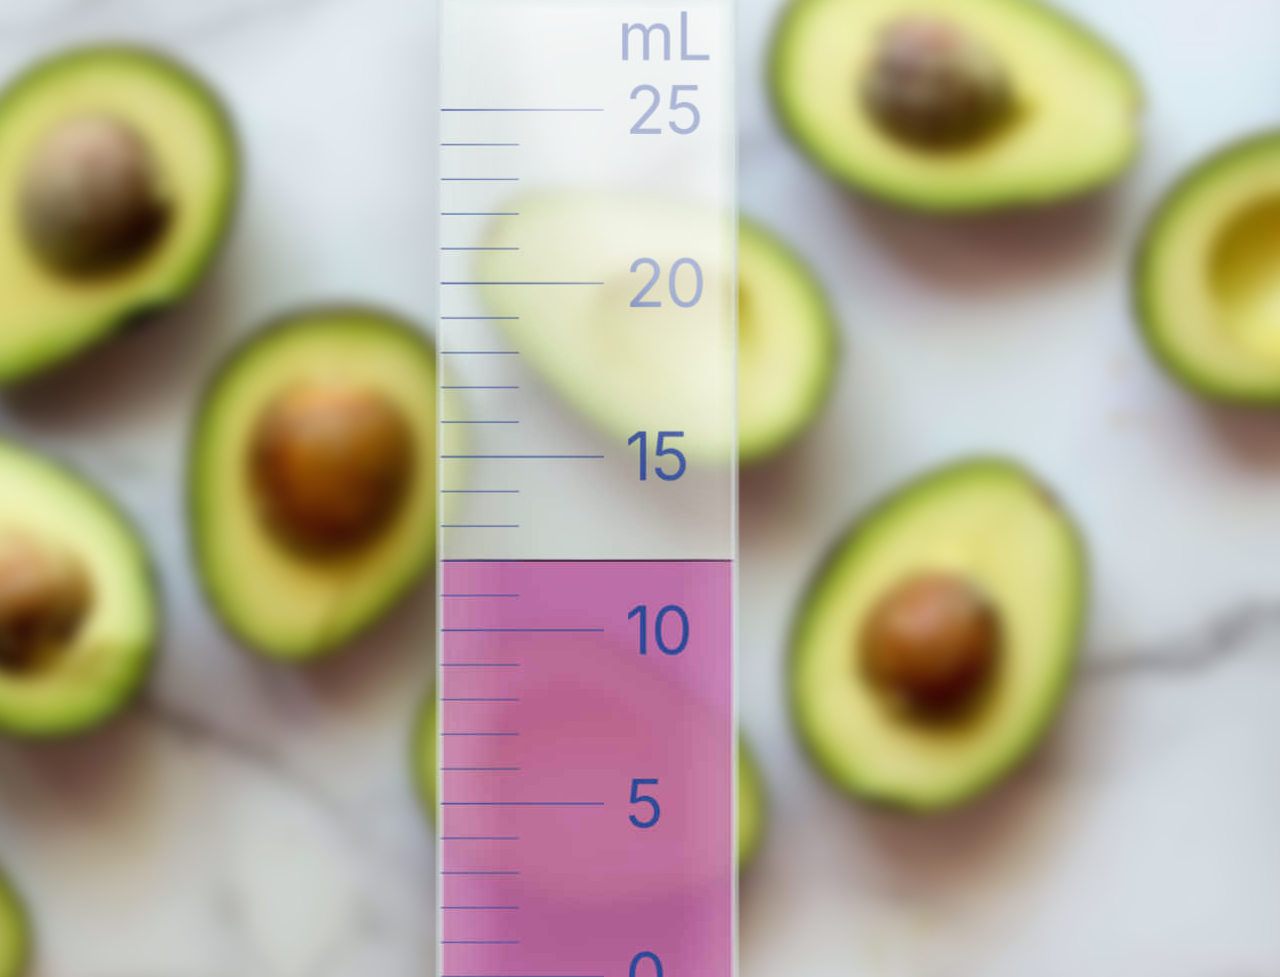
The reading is 12 mL
